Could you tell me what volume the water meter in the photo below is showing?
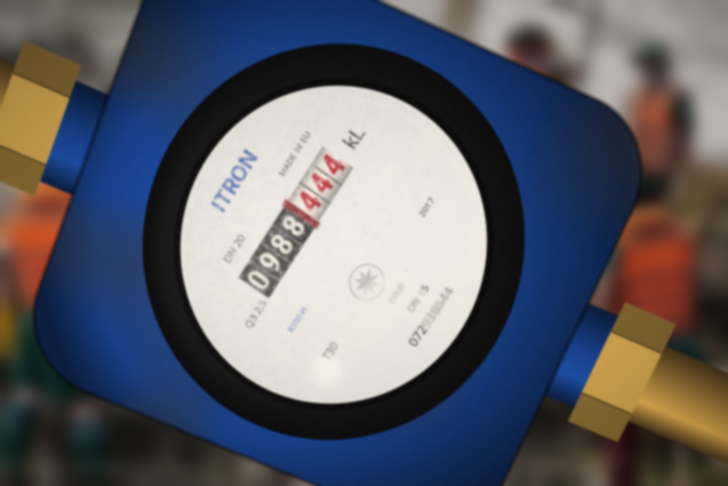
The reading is 988.444 kL
